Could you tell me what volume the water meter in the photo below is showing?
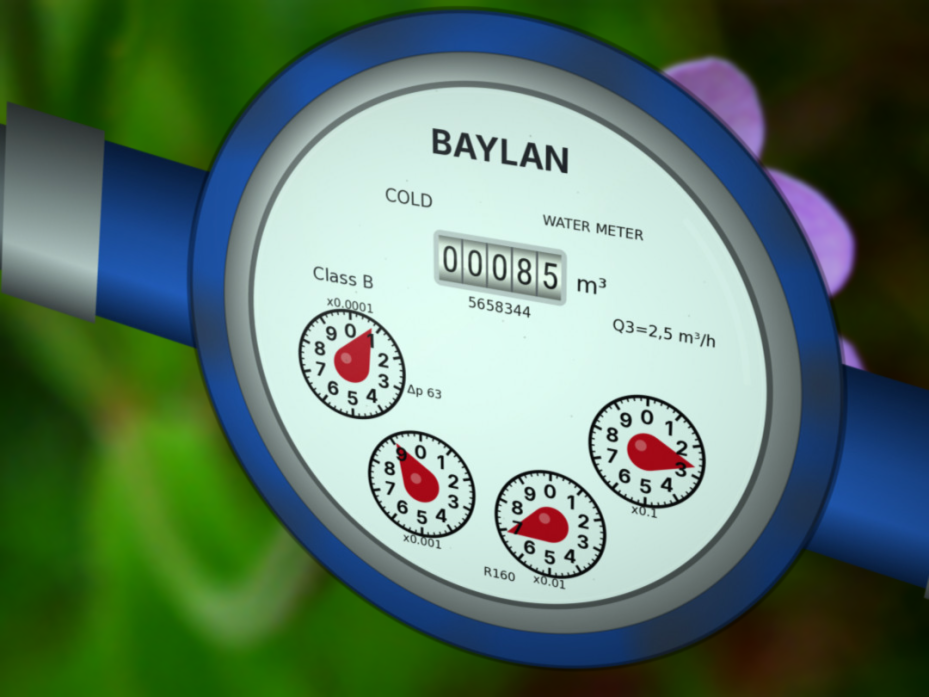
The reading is 85.2690 m³
